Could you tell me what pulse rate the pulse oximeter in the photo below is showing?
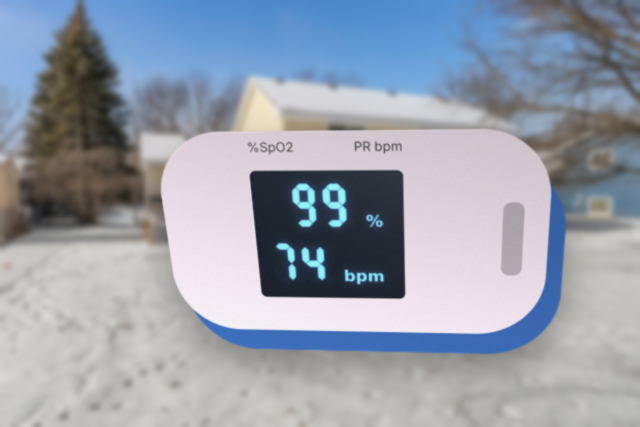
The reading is 74 bpm
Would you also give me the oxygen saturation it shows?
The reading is 99 %
